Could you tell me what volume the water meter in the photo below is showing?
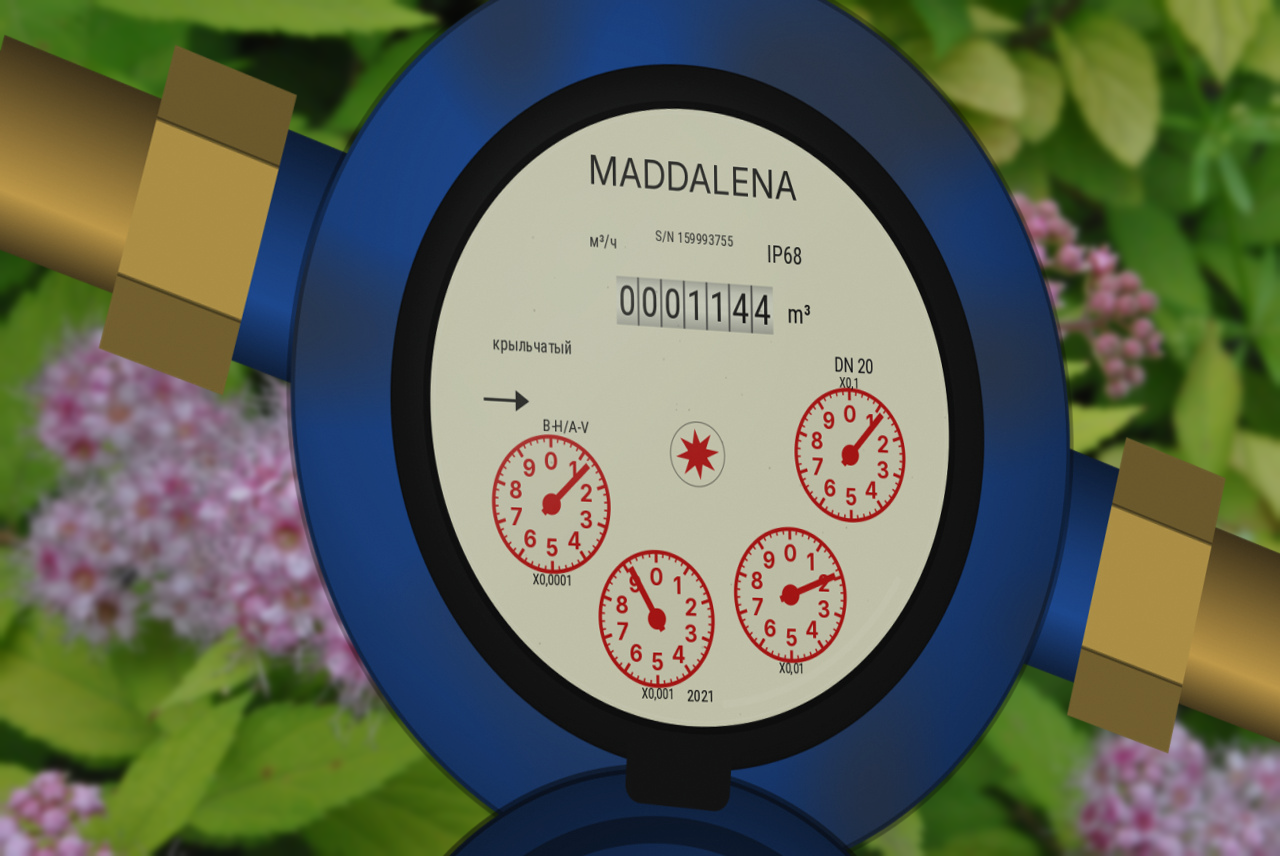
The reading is 1144.1191 m³
